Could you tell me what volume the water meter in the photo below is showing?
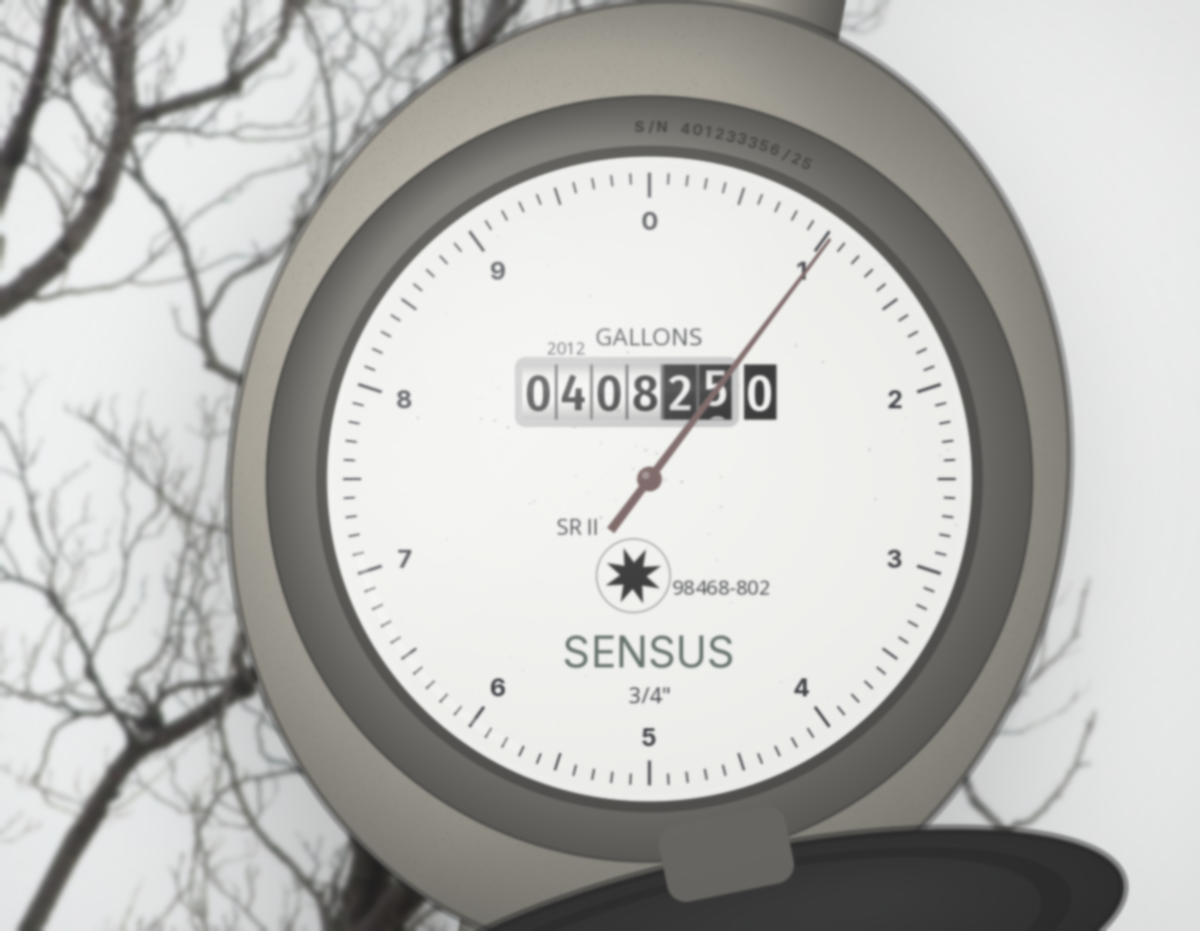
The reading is 408251.0 gal
